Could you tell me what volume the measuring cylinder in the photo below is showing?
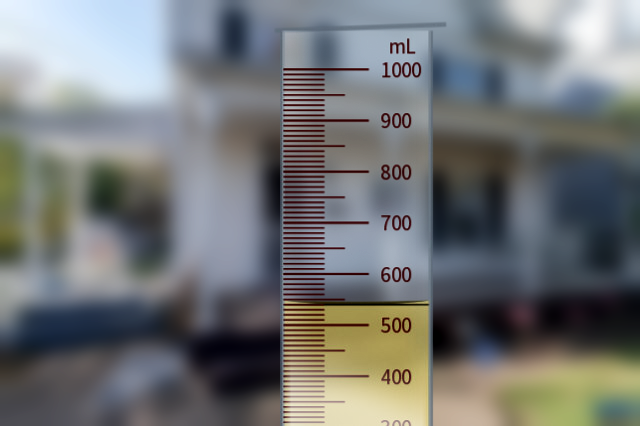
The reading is 540 mL
